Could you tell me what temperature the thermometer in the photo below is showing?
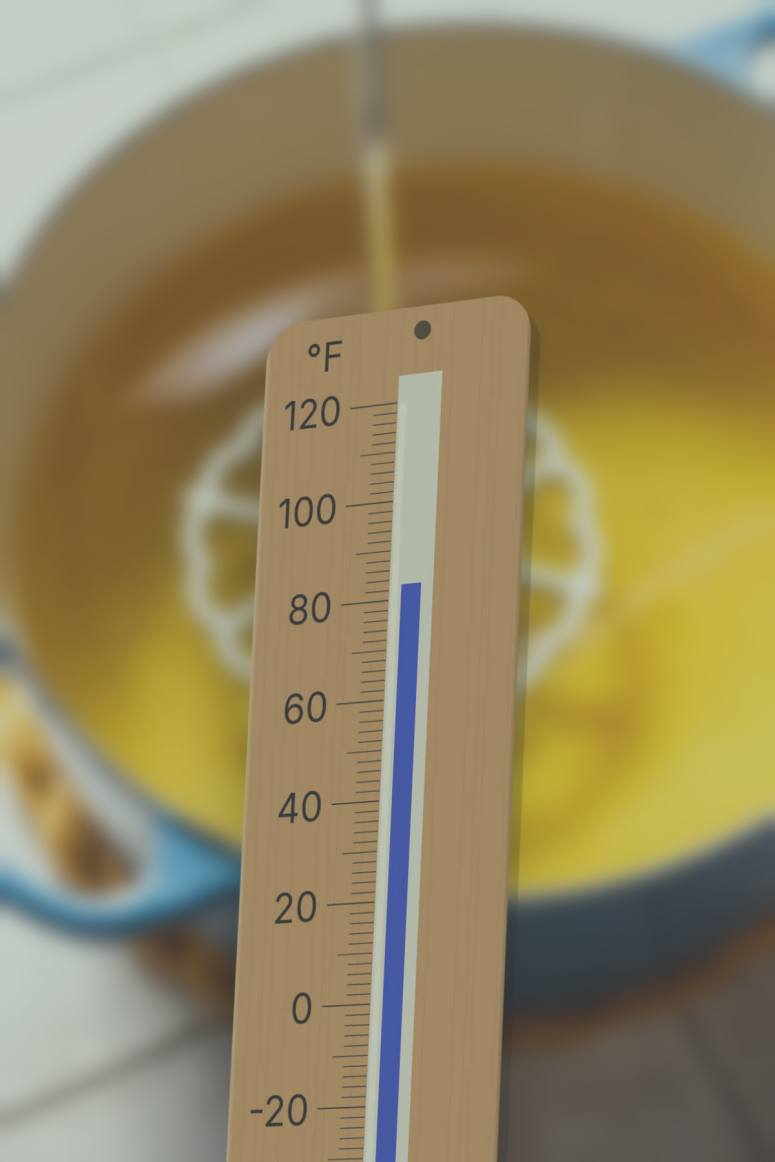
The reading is 83 °F
